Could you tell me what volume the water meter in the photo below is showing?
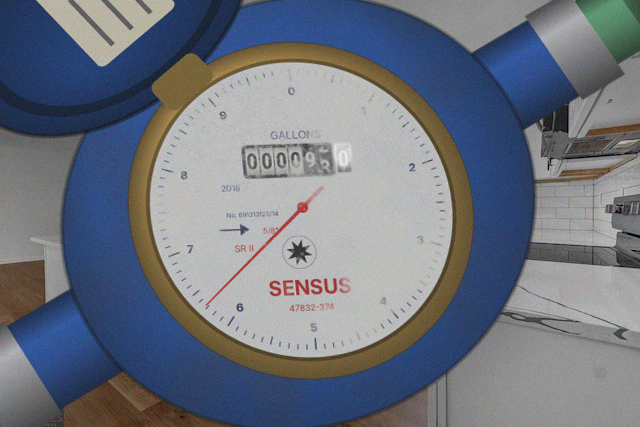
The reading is 926.3 gal
